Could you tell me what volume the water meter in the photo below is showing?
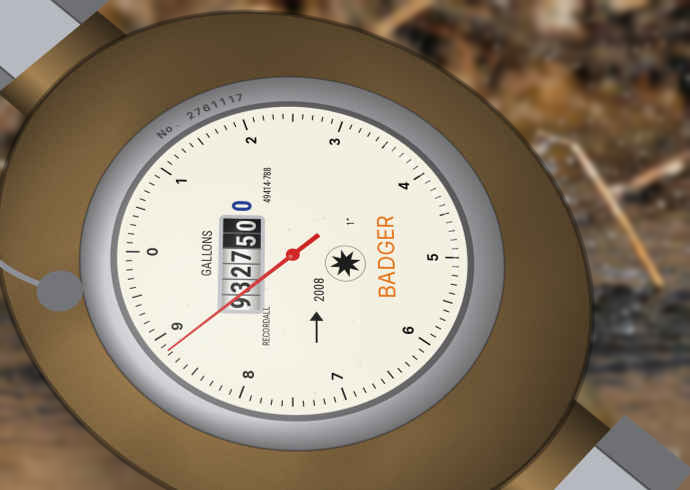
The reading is 9327498.8 gal
